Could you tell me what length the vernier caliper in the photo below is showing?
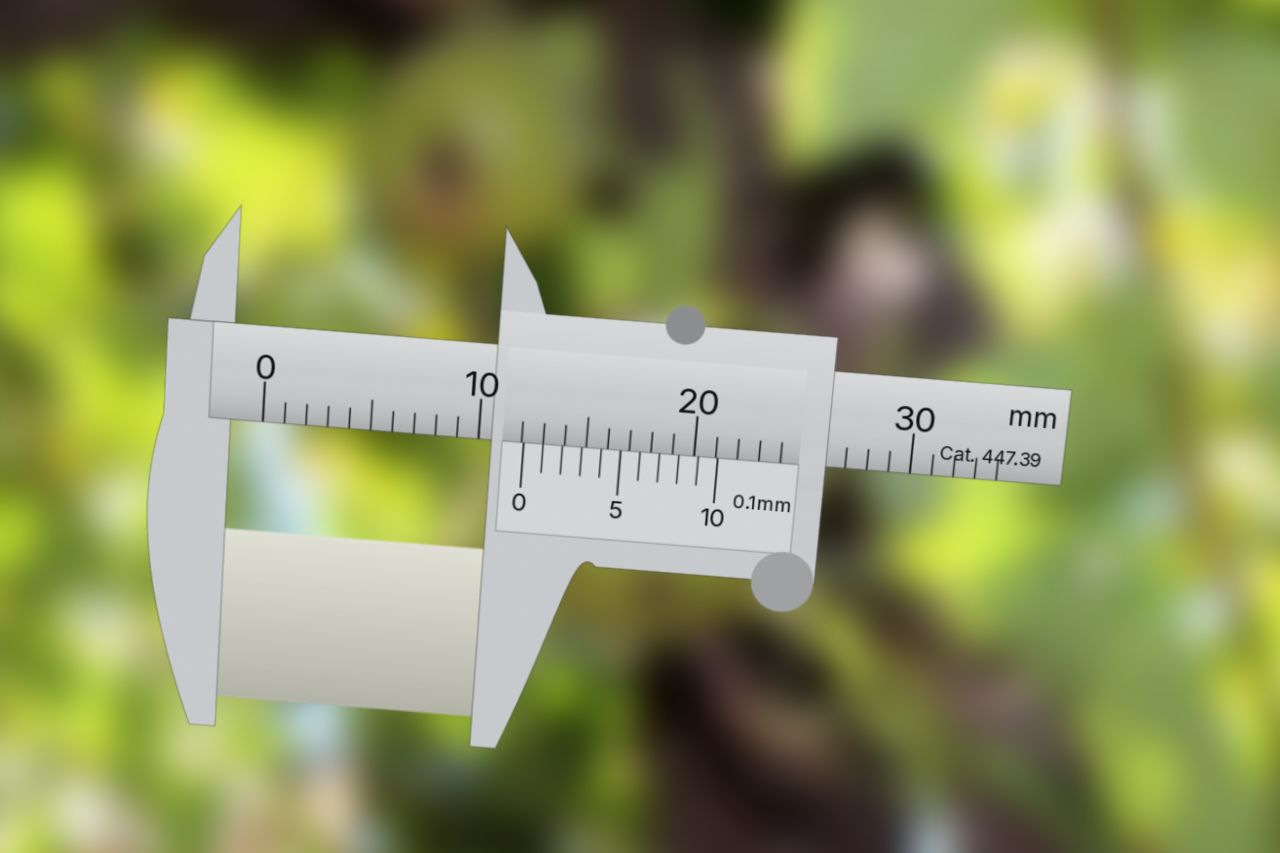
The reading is 12.1 mm
